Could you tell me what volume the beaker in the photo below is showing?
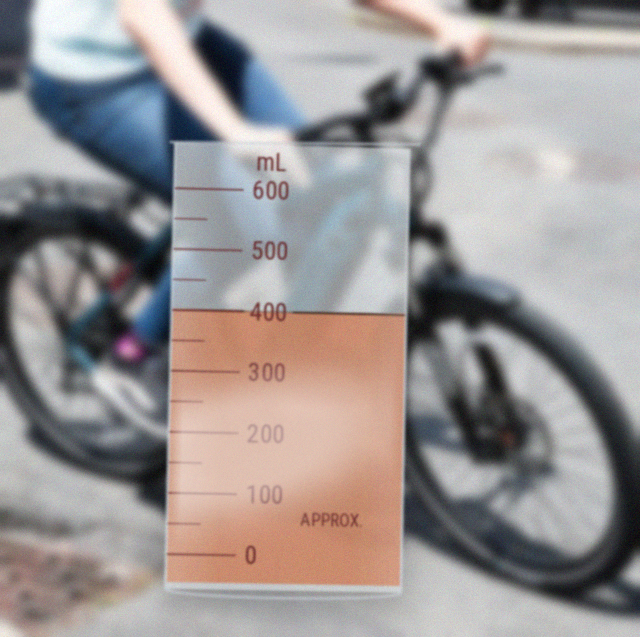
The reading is 400 mL
